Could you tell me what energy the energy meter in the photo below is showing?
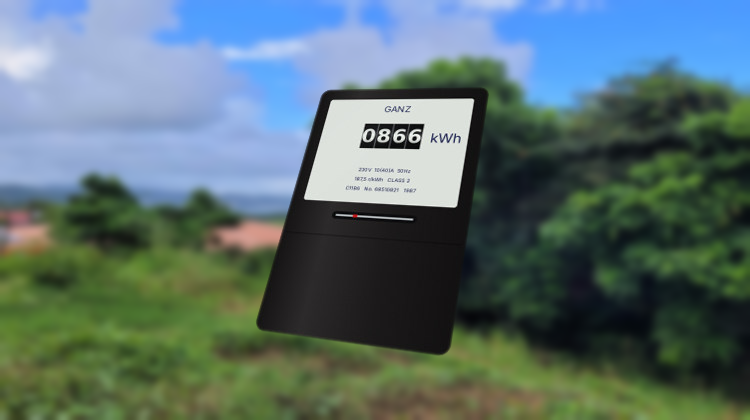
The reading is 866 kWh
